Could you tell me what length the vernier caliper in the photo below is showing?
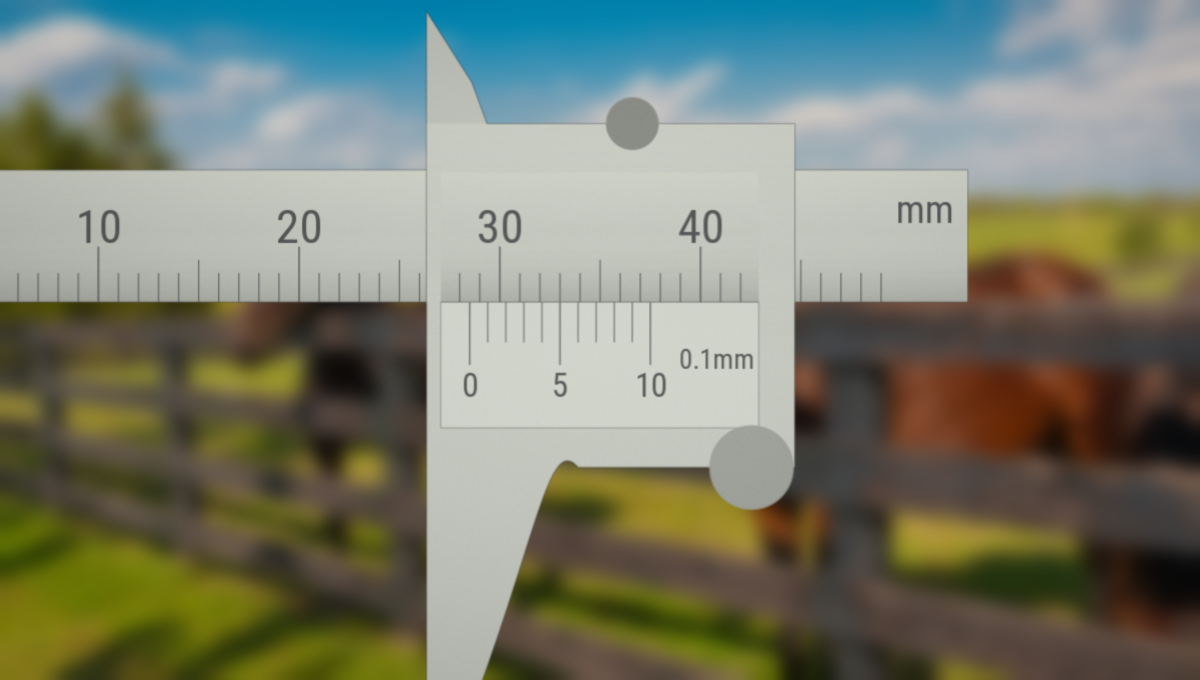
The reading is 28.5 mm
